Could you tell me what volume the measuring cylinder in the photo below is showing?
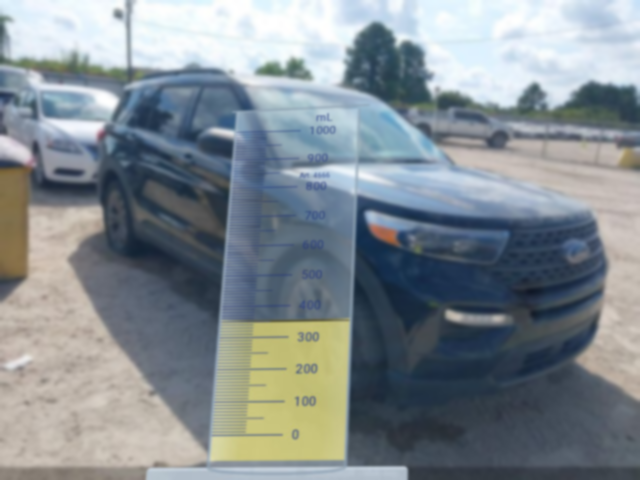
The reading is 350 mL
